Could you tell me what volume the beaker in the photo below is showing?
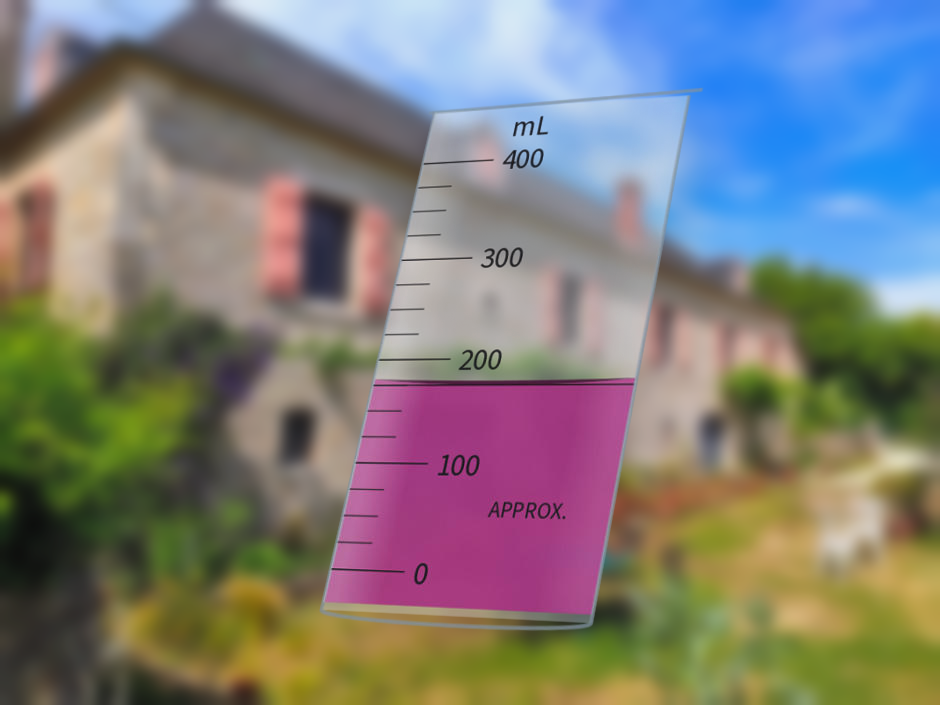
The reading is 175 mL
